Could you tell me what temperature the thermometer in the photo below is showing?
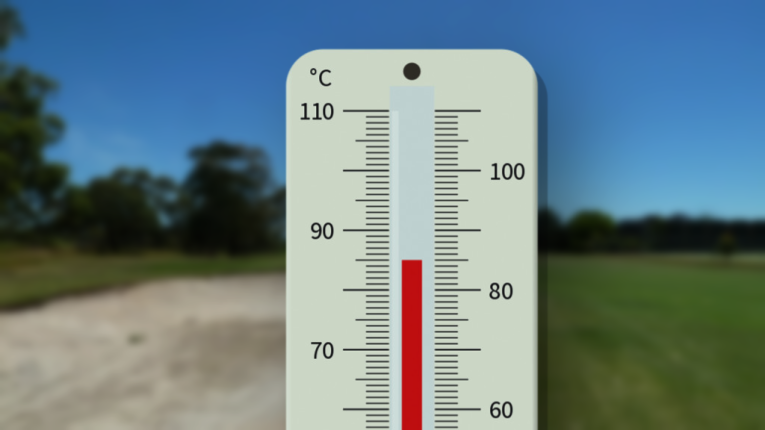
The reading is 85 °C
